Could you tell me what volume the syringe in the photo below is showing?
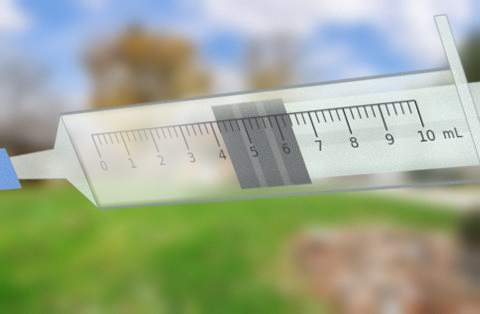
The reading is 4.2 mL
